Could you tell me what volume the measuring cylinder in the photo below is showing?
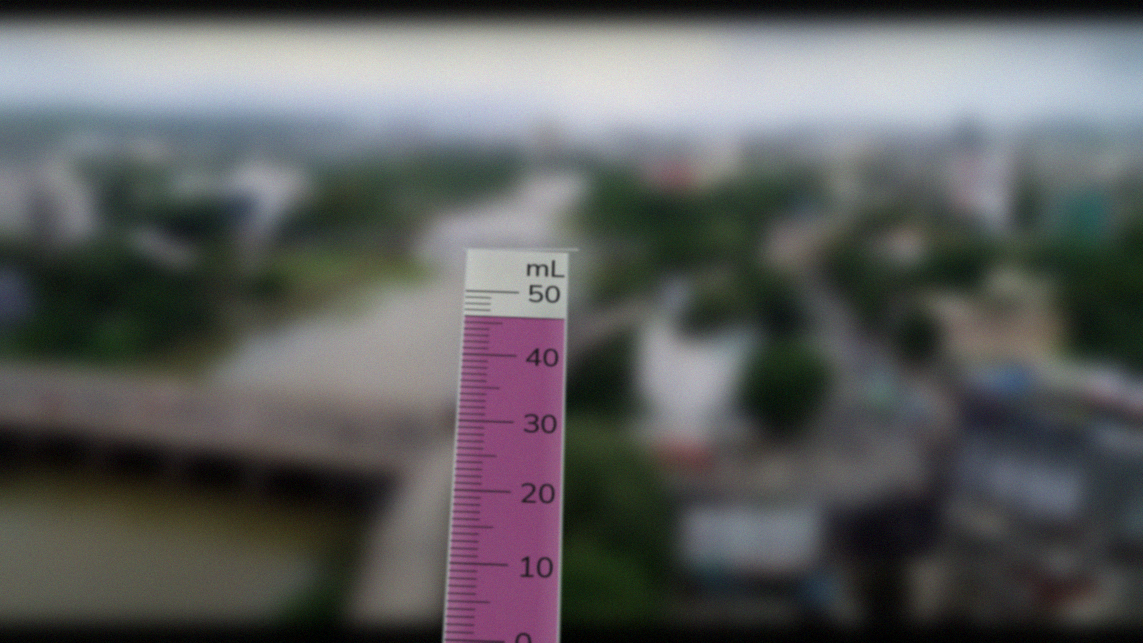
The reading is 46 mL
